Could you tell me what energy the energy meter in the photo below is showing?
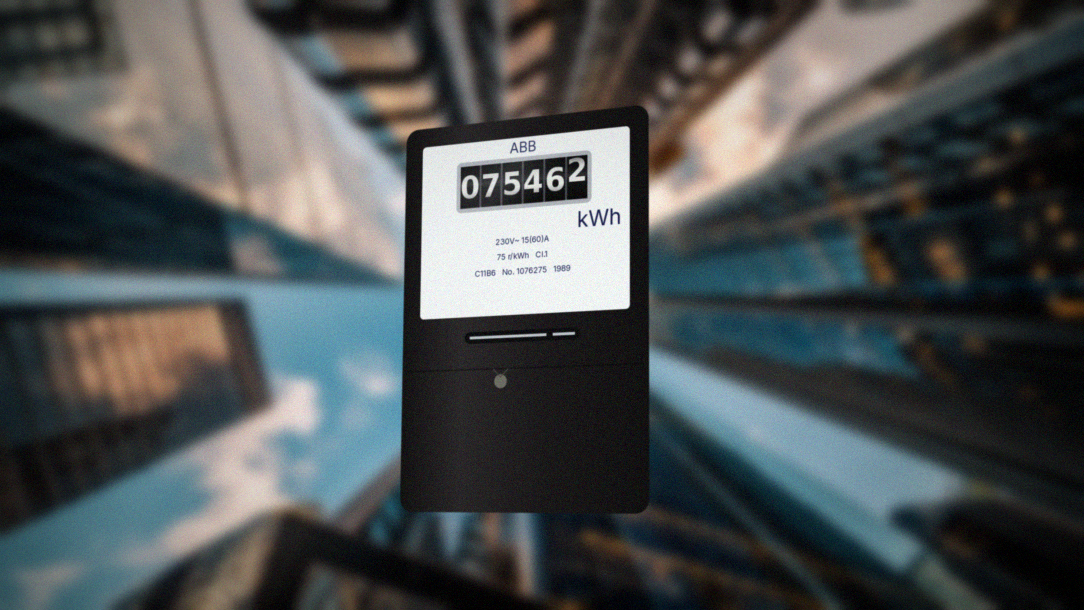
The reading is 75462 kWh
